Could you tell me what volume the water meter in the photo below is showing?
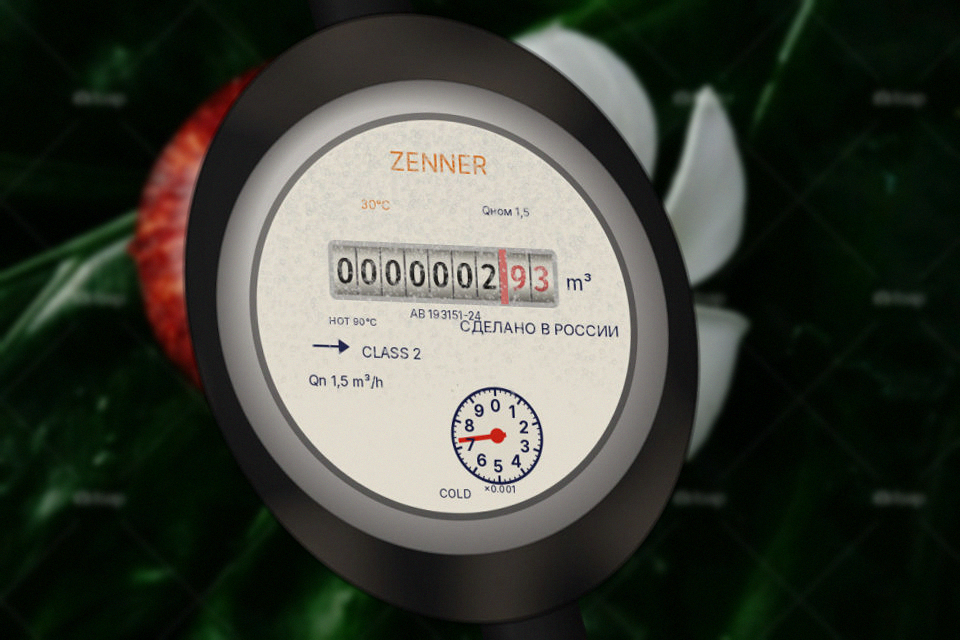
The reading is 2.937 m³
